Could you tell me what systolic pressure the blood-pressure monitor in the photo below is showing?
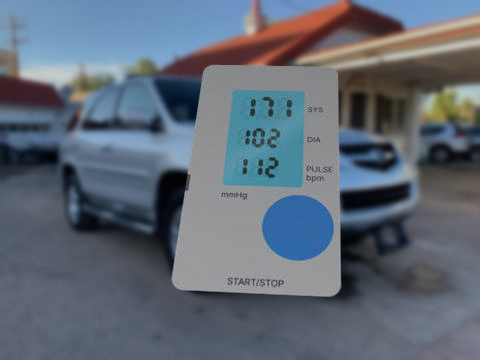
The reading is 171 mmHg
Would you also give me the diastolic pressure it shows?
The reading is 102 mmHg
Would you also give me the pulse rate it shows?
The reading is 112 bpm
